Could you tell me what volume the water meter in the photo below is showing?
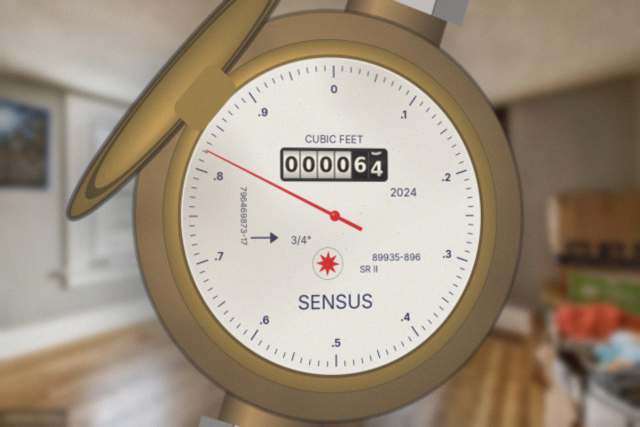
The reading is 63.82 ft³
